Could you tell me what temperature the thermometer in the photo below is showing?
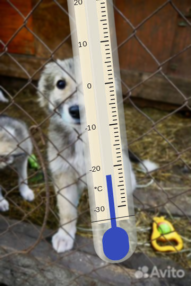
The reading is -22 °C
